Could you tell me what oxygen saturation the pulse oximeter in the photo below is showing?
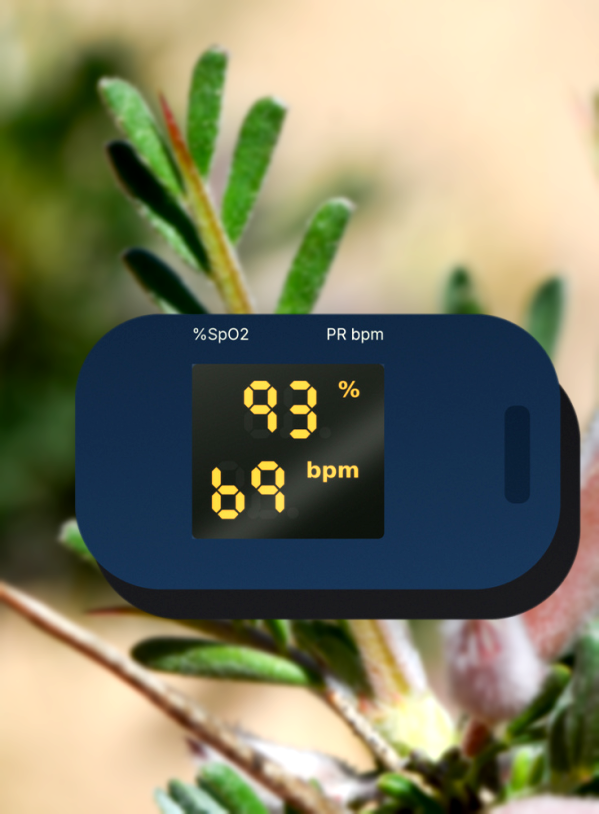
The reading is 93 %
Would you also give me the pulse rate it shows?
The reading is 69 bpm
